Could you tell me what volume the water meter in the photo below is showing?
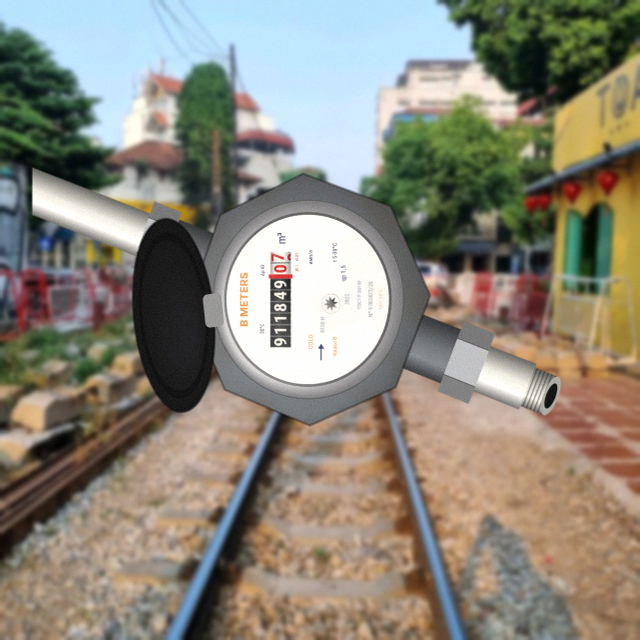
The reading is 911849.07 m³
